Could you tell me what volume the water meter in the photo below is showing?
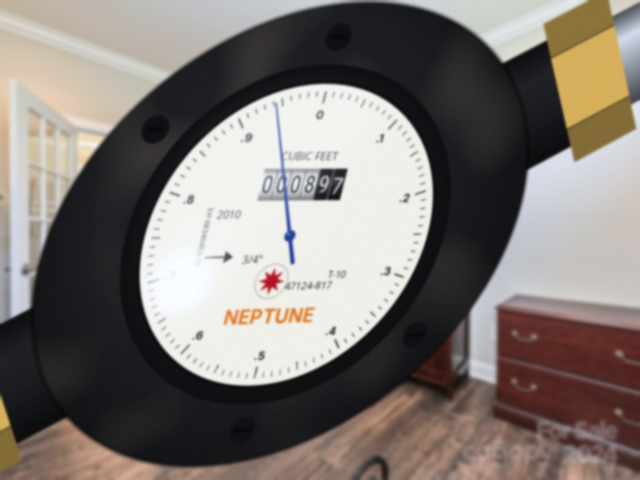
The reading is 896.94 ft³
